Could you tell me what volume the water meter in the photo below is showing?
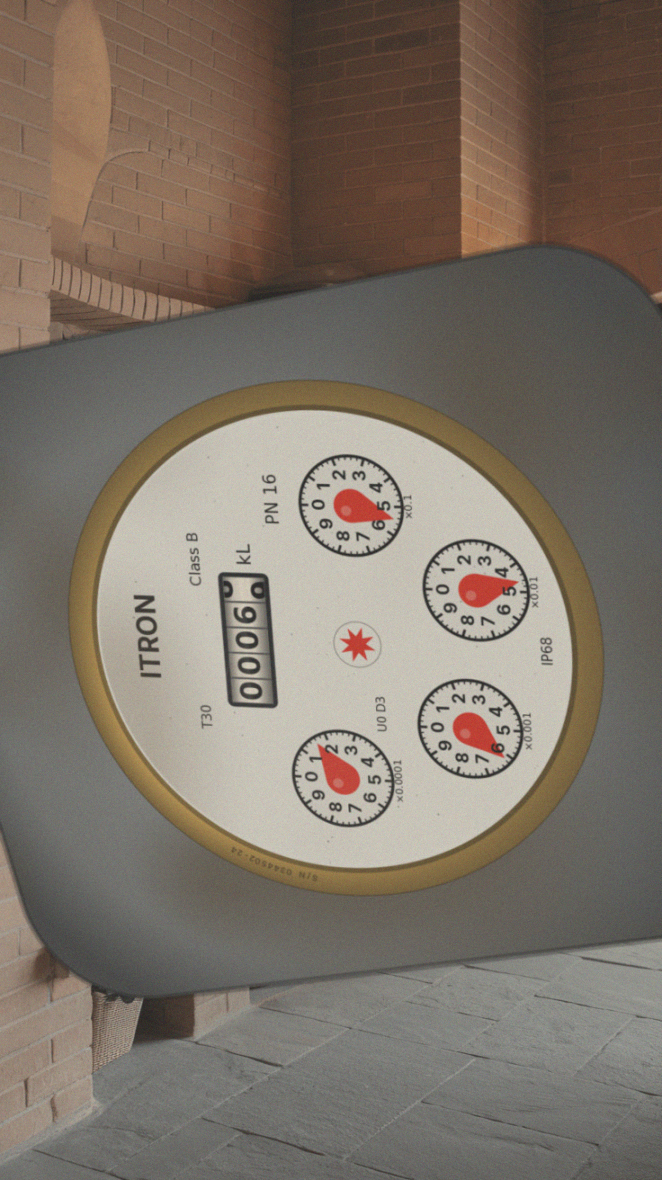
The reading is 68.5461 kL
